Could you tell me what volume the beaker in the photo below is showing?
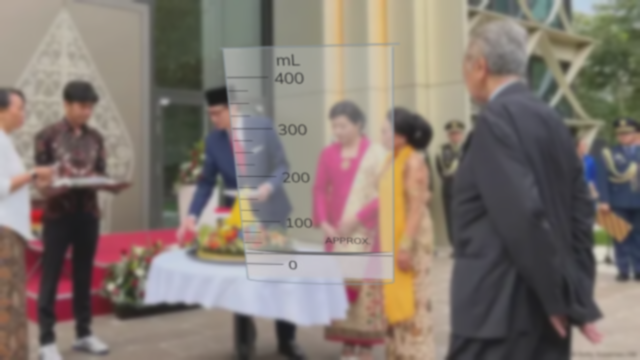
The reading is 25 mL
